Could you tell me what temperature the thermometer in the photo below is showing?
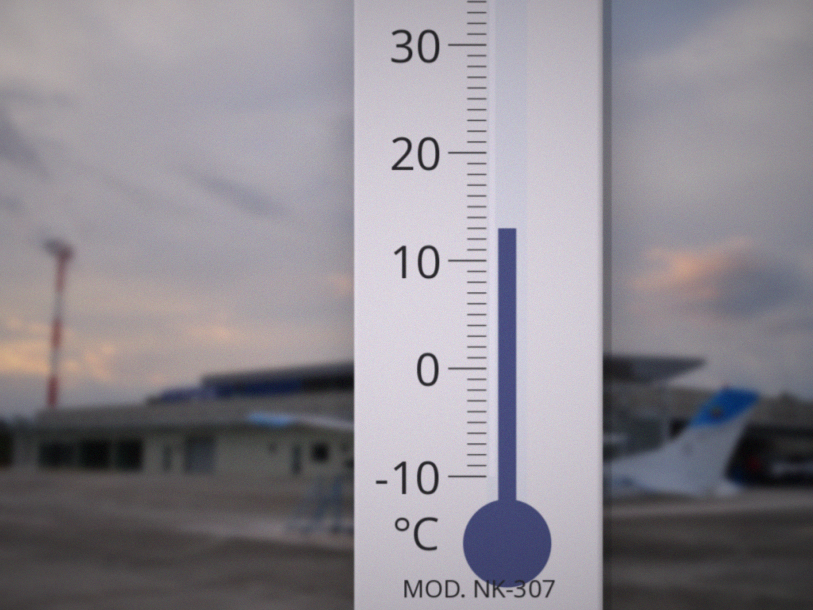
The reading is 13 °C
